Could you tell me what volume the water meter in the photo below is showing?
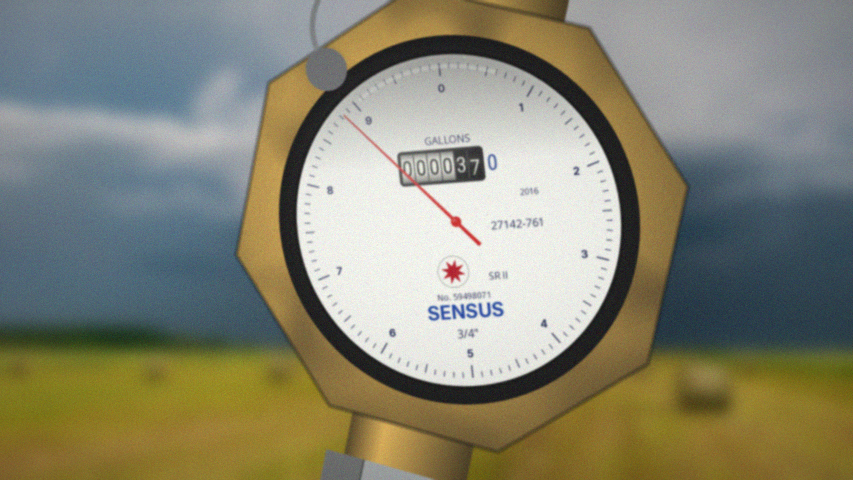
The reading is 368.8 gal
